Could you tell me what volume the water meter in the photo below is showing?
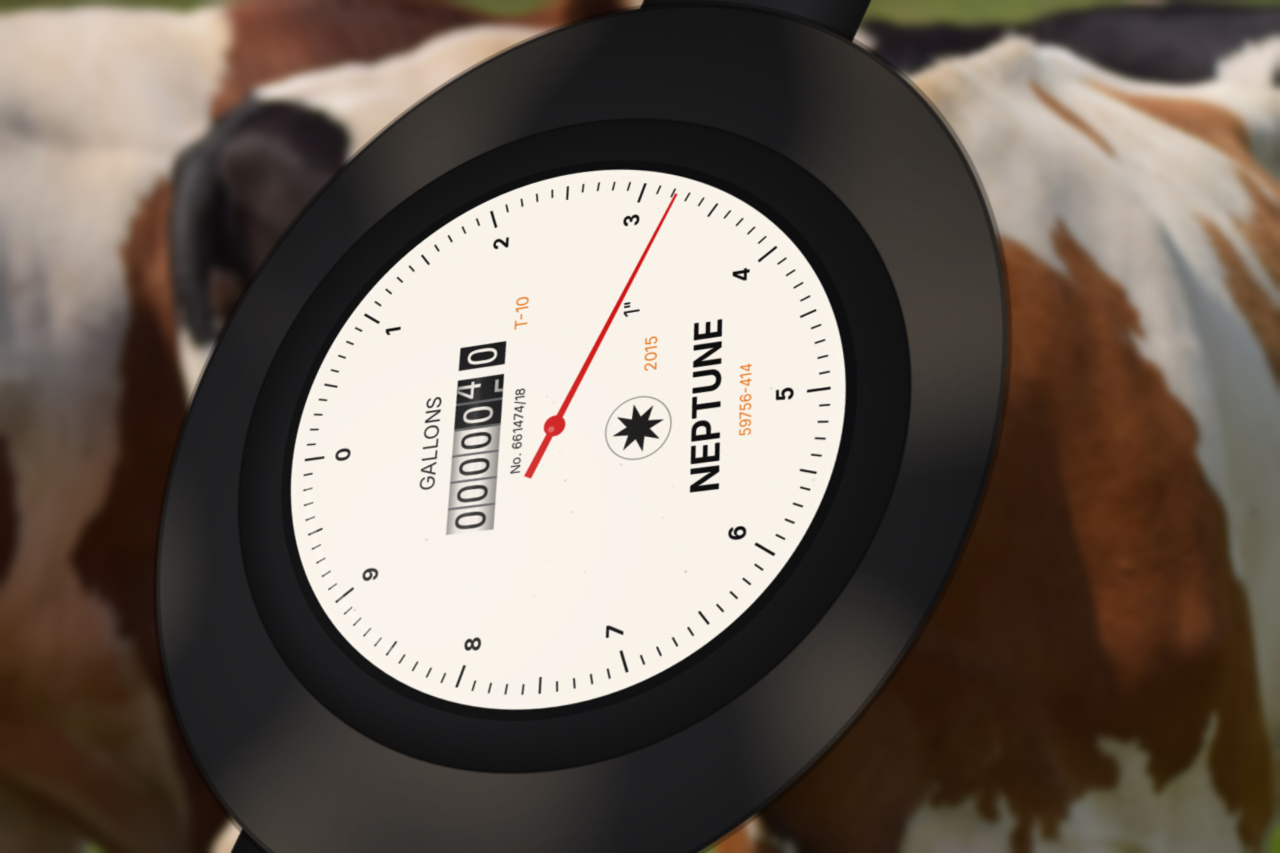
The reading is 43.2 gal
